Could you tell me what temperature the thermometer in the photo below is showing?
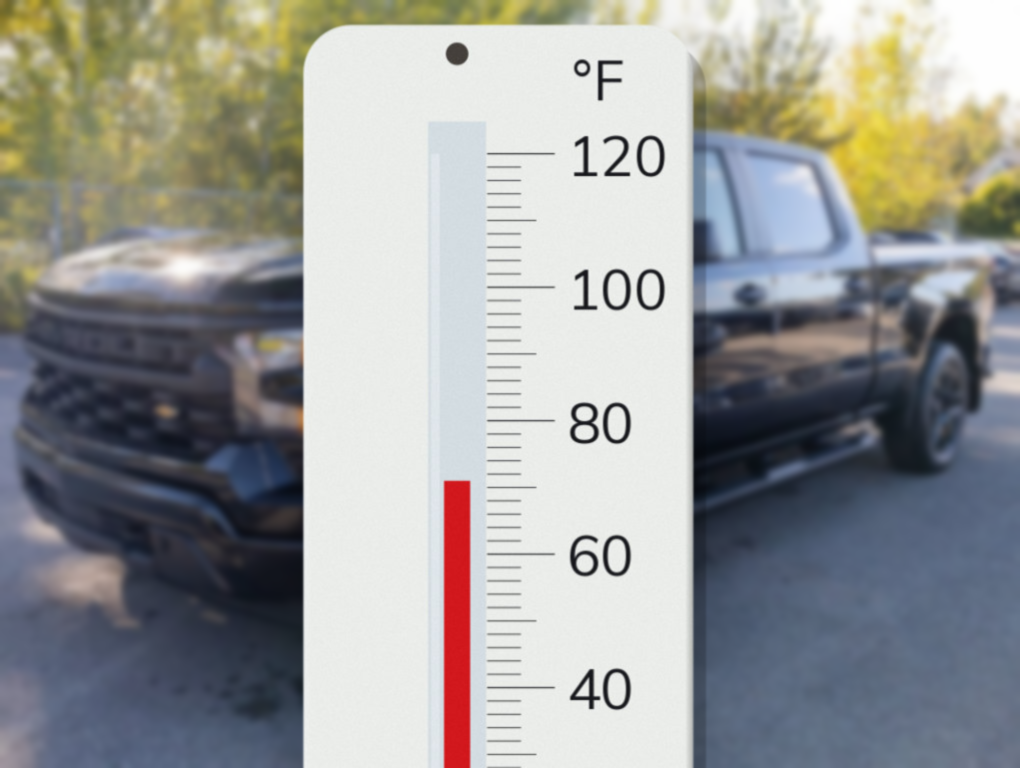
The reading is 71 °F
